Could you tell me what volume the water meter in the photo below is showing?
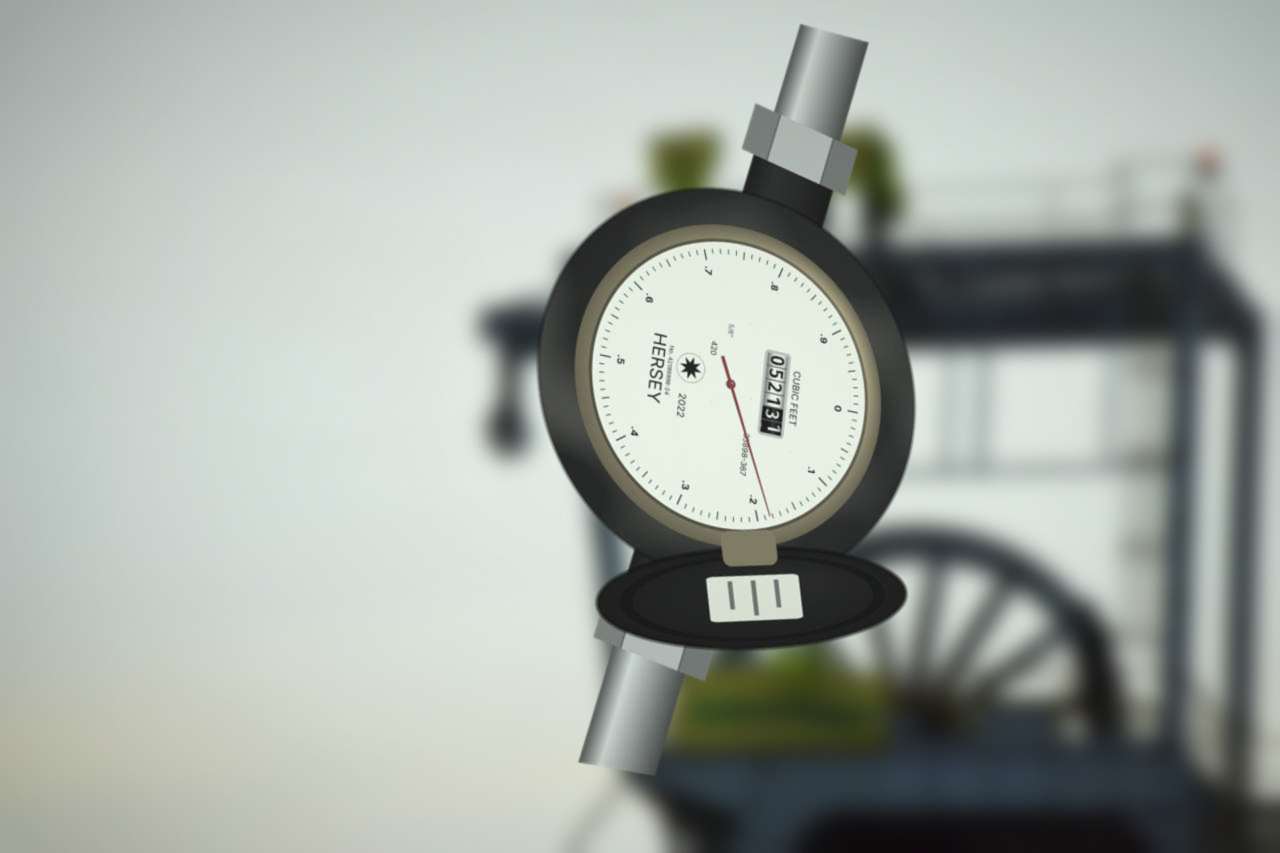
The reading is 52131.18 ft³
